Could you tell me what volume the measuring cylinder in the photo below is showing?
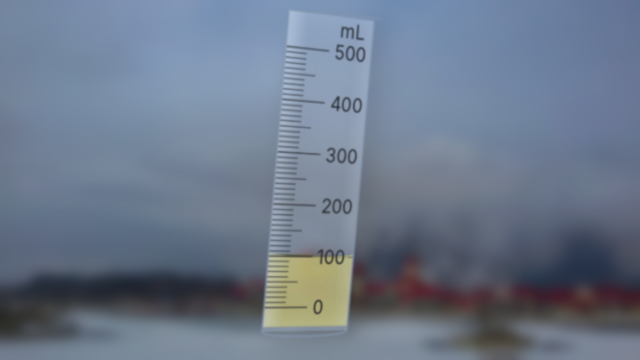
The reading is 100 mL
